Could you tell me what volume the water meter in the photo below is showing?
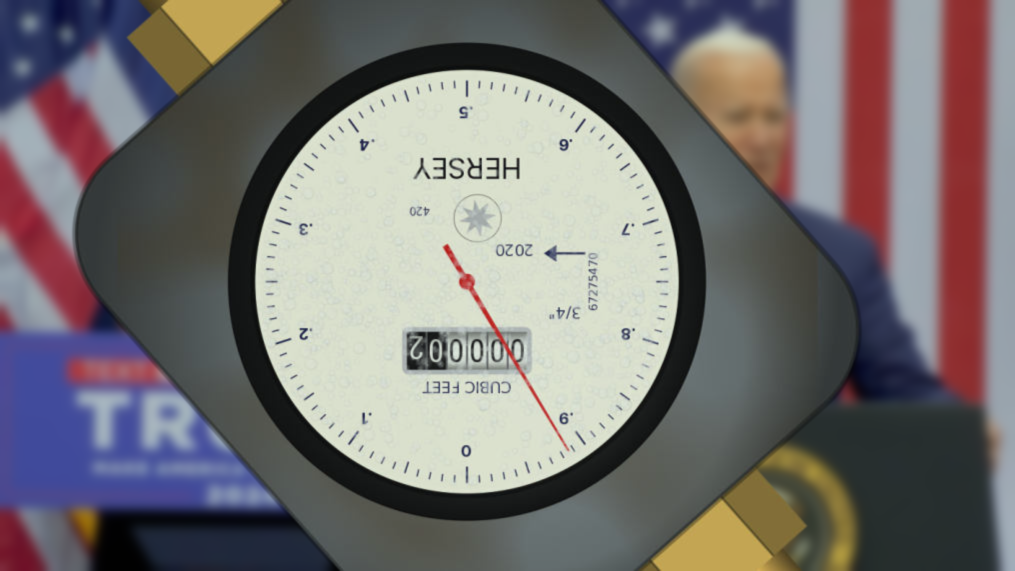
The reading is 1.91 ft³
